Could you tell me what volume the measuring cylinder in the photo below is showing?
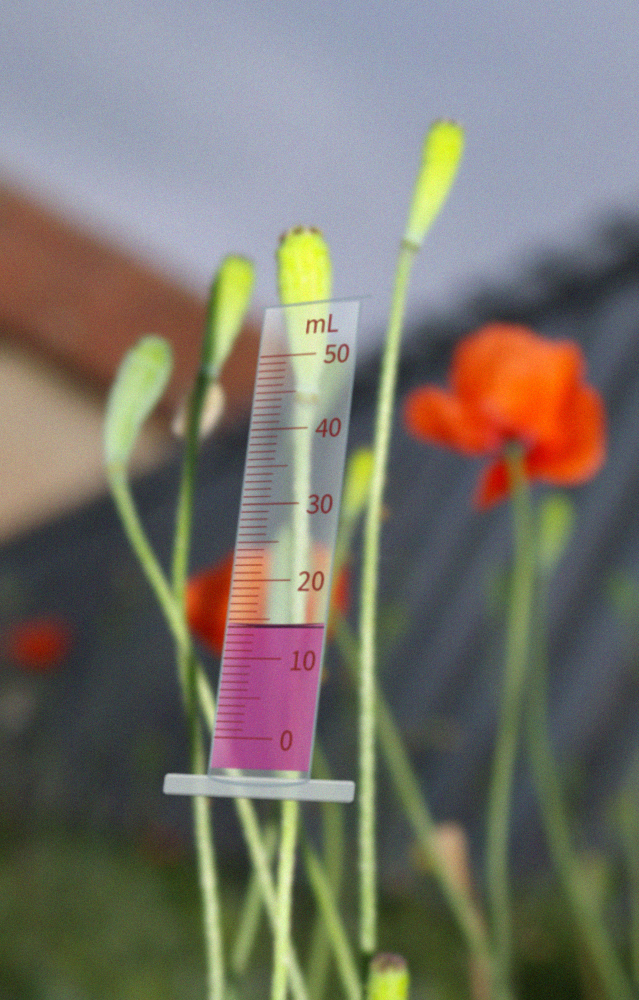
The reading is 14 mL
